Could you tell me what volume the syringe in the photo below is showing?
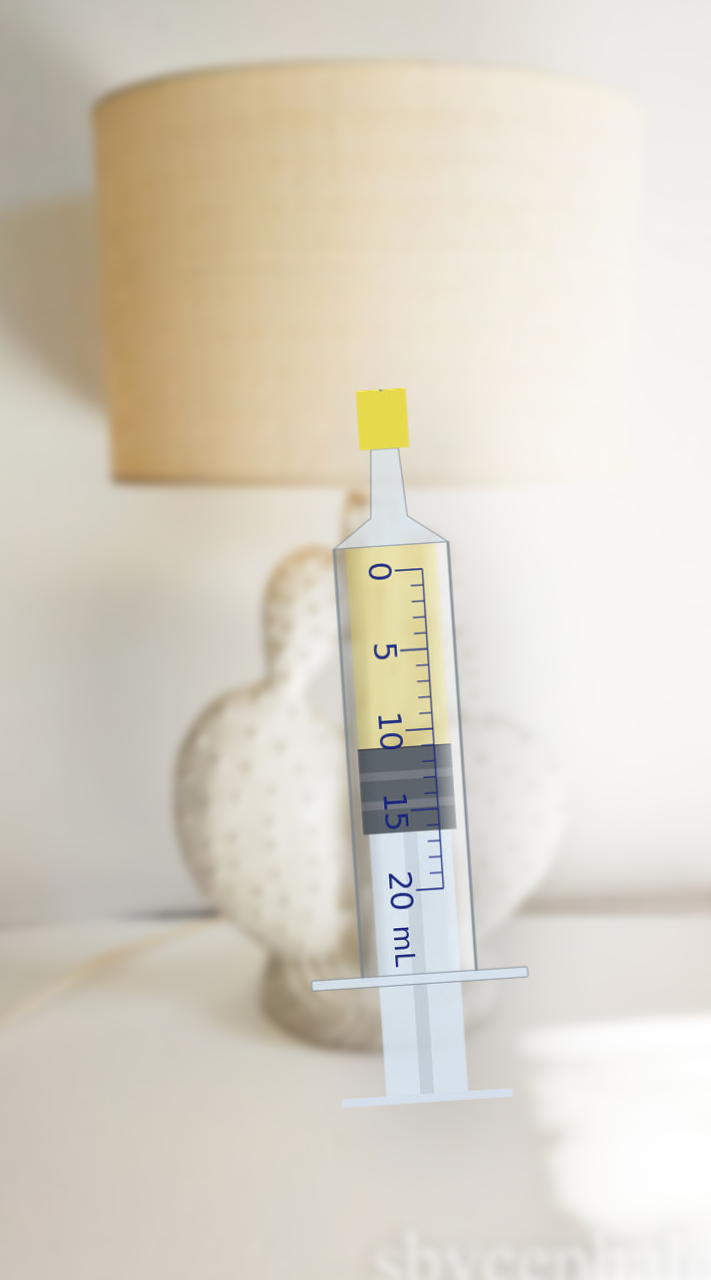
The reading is 11 mL
